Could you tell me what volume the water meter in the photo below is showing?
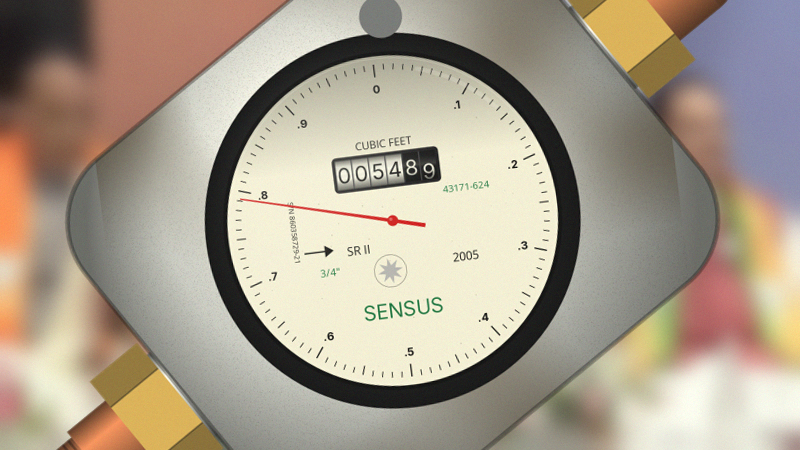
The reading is 5488.79 ft³
